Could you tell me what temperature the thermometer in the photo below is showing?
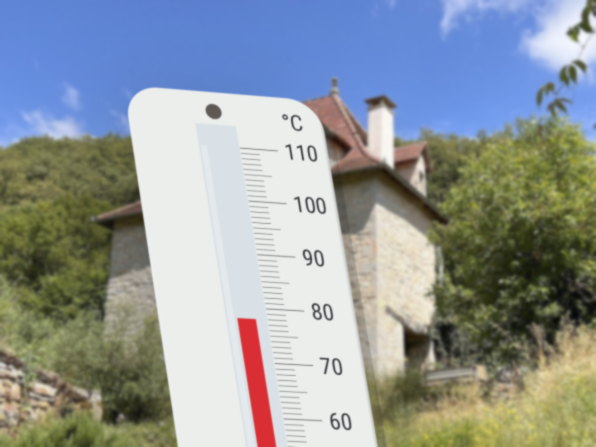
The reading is 78 °C
